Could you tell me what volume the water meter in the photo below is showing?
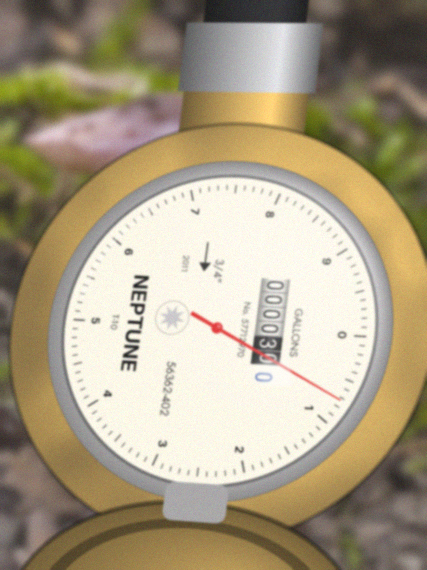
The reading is 300.7 gal
